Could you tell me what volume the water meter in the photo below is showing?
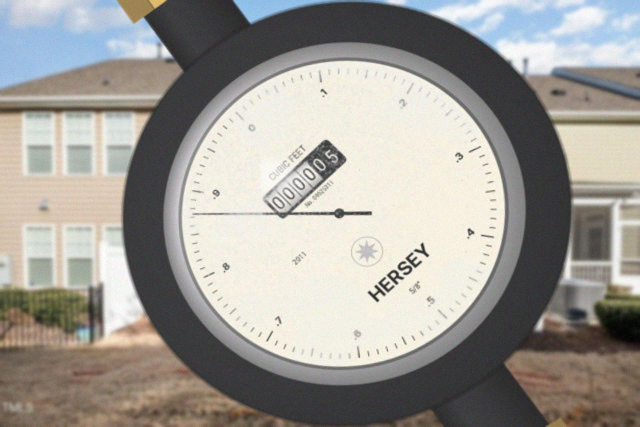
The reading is 4.87 ft³
